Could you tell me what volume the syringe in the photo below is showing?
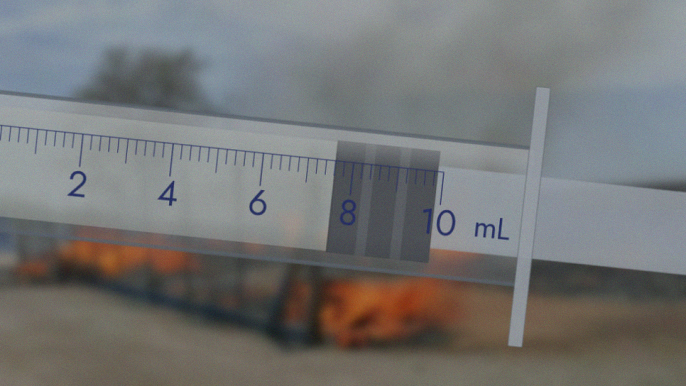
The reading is 7.6 mL
